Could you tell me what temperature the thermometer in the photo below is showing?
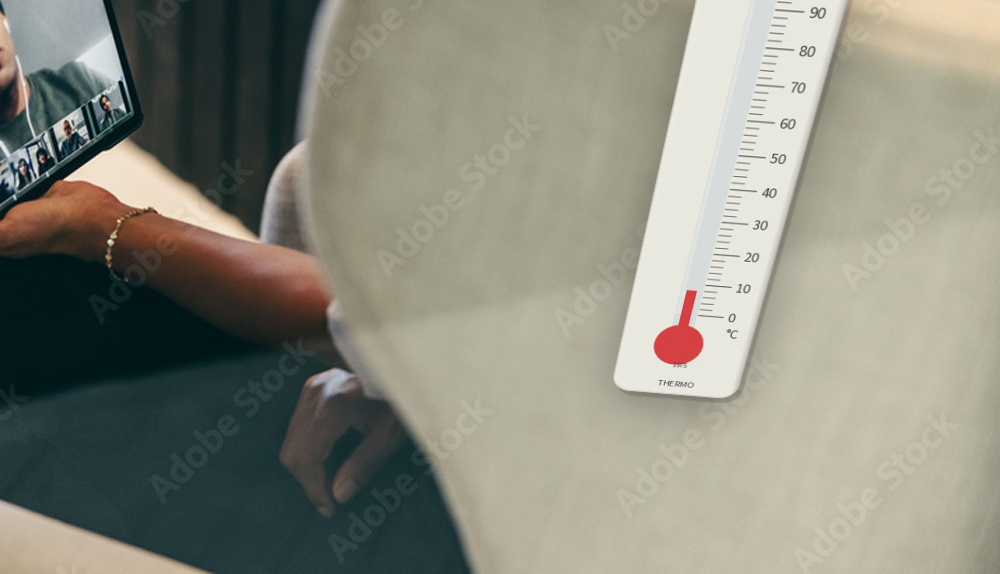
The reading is 8 °C
